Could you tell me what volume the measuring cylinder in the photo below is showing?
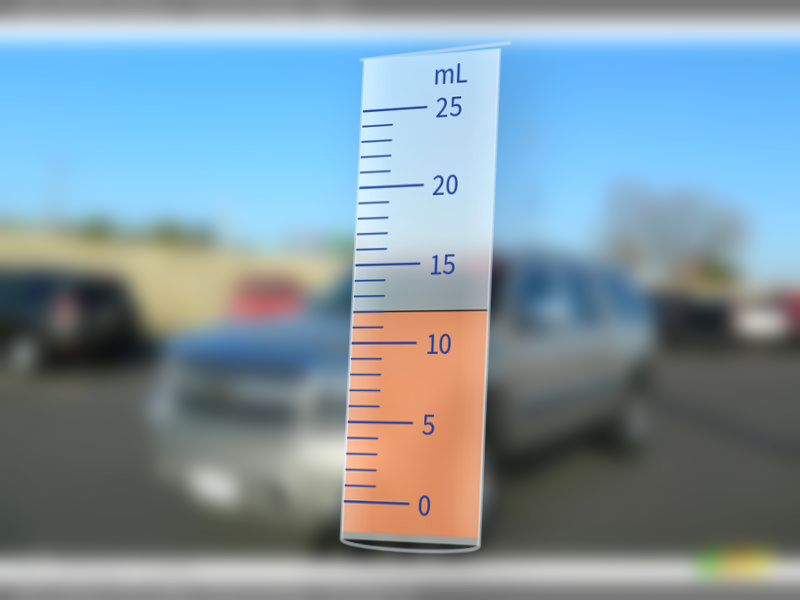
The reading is 12 mL
